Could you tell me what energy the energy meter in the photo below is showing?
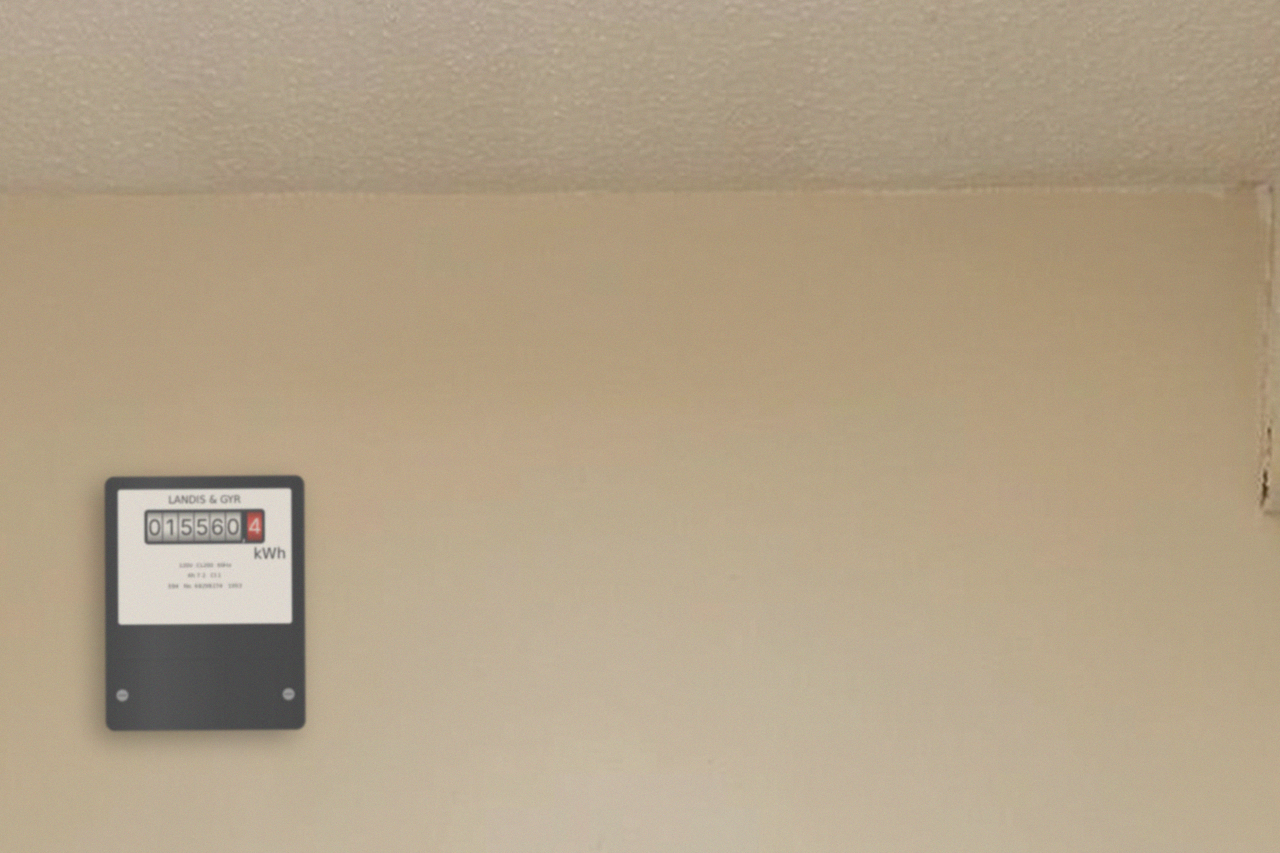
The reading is 15560.4 kWh
